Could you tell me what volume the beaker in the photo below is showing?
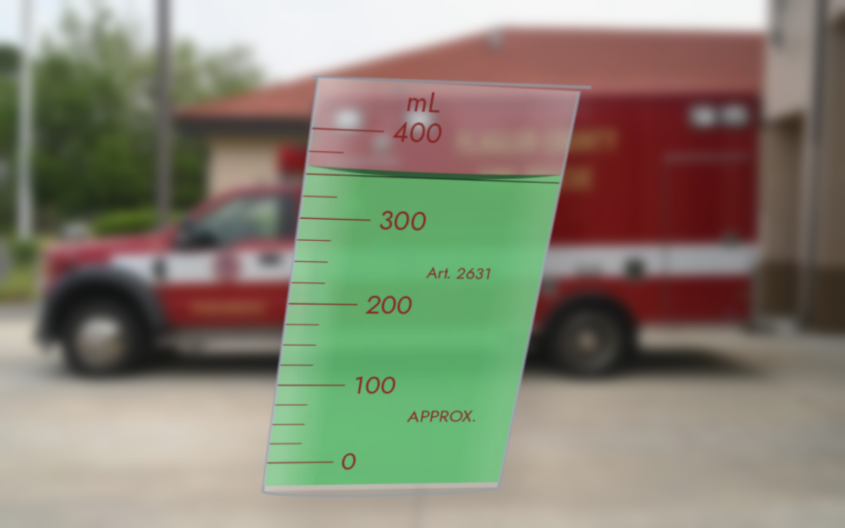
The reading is 350 mL
